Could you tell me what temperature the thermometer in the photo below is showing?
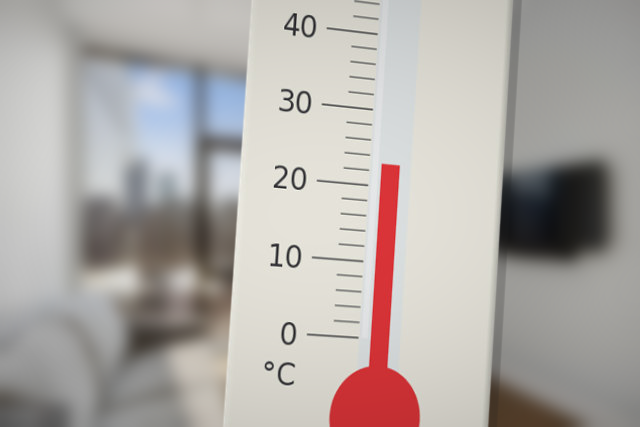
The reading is 23 °C
